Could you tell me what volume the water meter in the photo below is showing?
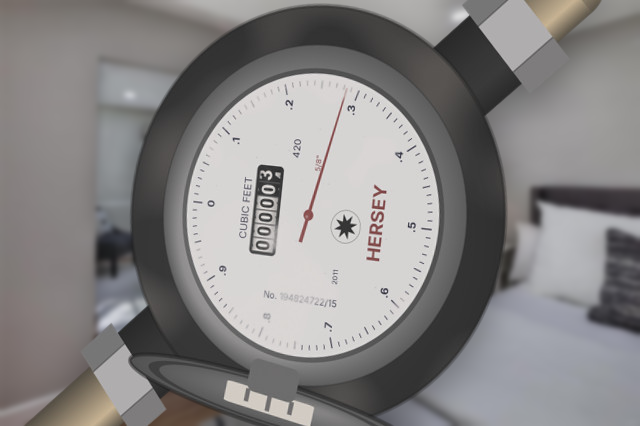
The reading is 3.28 ft³
